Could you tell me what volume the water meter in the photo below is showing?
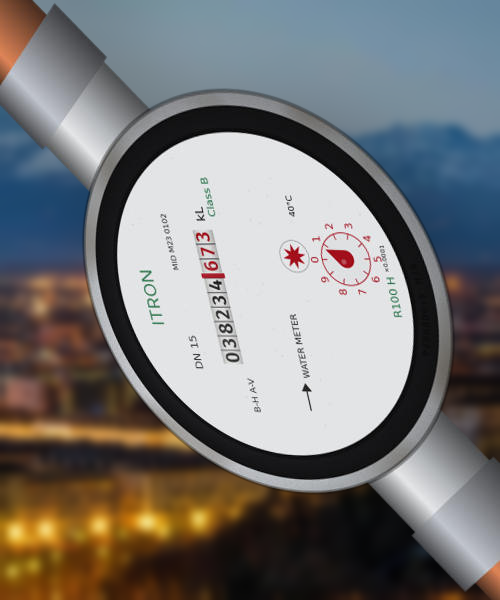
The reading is 38234.6730 kL
